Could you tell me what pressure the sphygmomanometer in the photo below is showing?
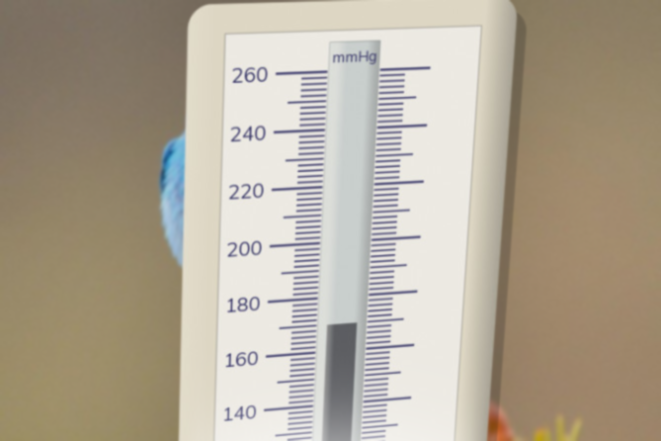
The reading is 170 mmHg
